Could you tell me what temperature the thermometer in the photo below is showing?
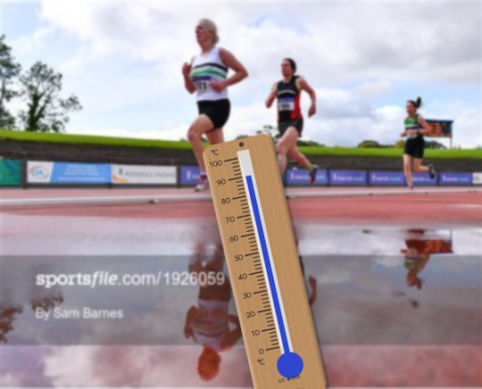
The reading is 90 °C
